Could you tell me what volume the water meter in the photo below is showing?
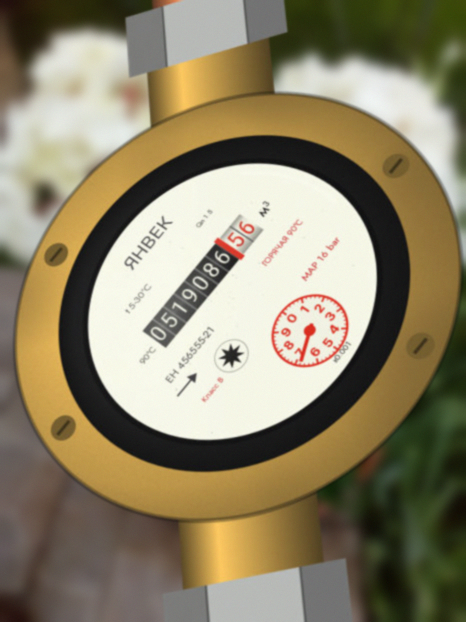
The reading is 519086.566 m³
